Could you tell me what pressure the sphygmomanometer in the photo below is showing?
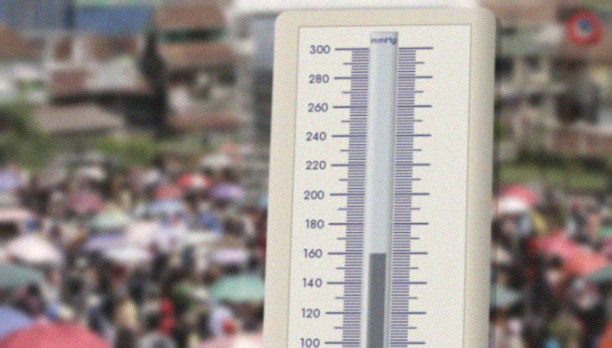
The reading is 160 mmHg
